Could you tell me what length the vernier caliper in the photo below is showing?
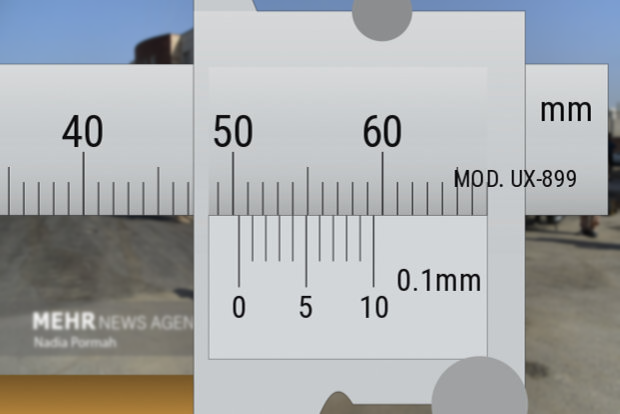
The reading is 50.4 mm
